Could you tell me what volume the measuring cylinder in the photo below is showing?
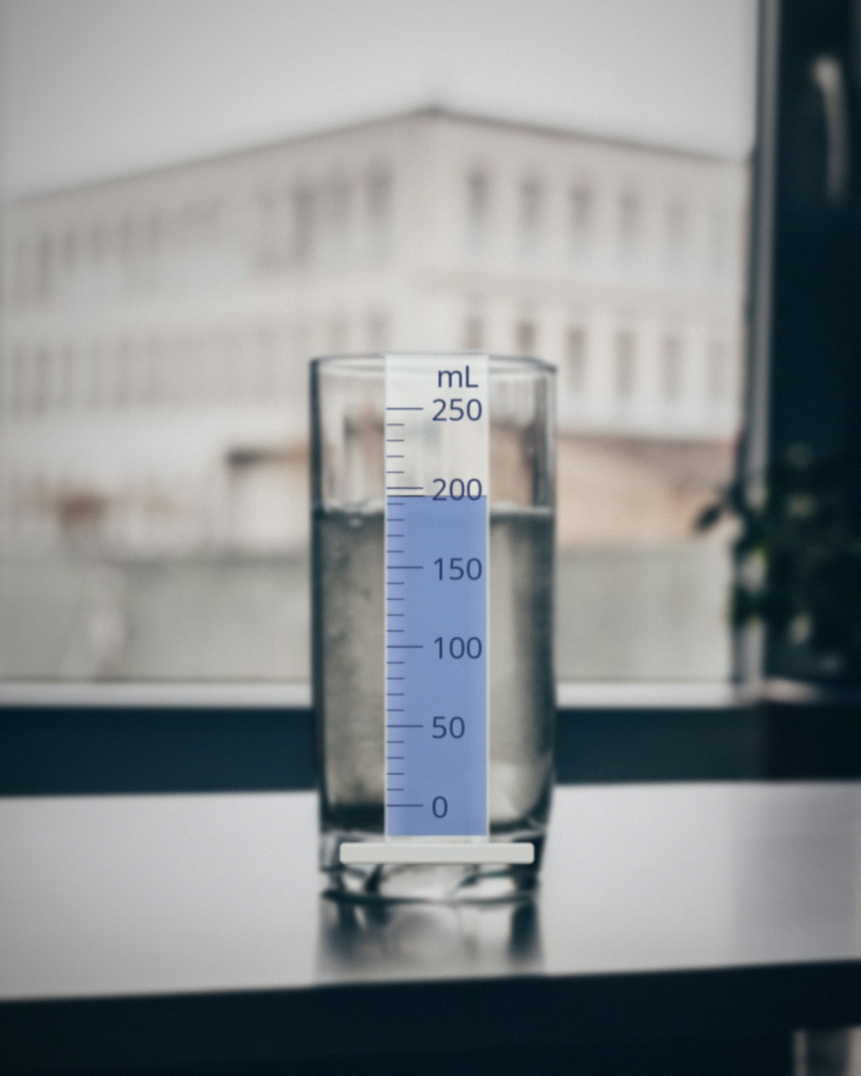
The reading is 195 mL
